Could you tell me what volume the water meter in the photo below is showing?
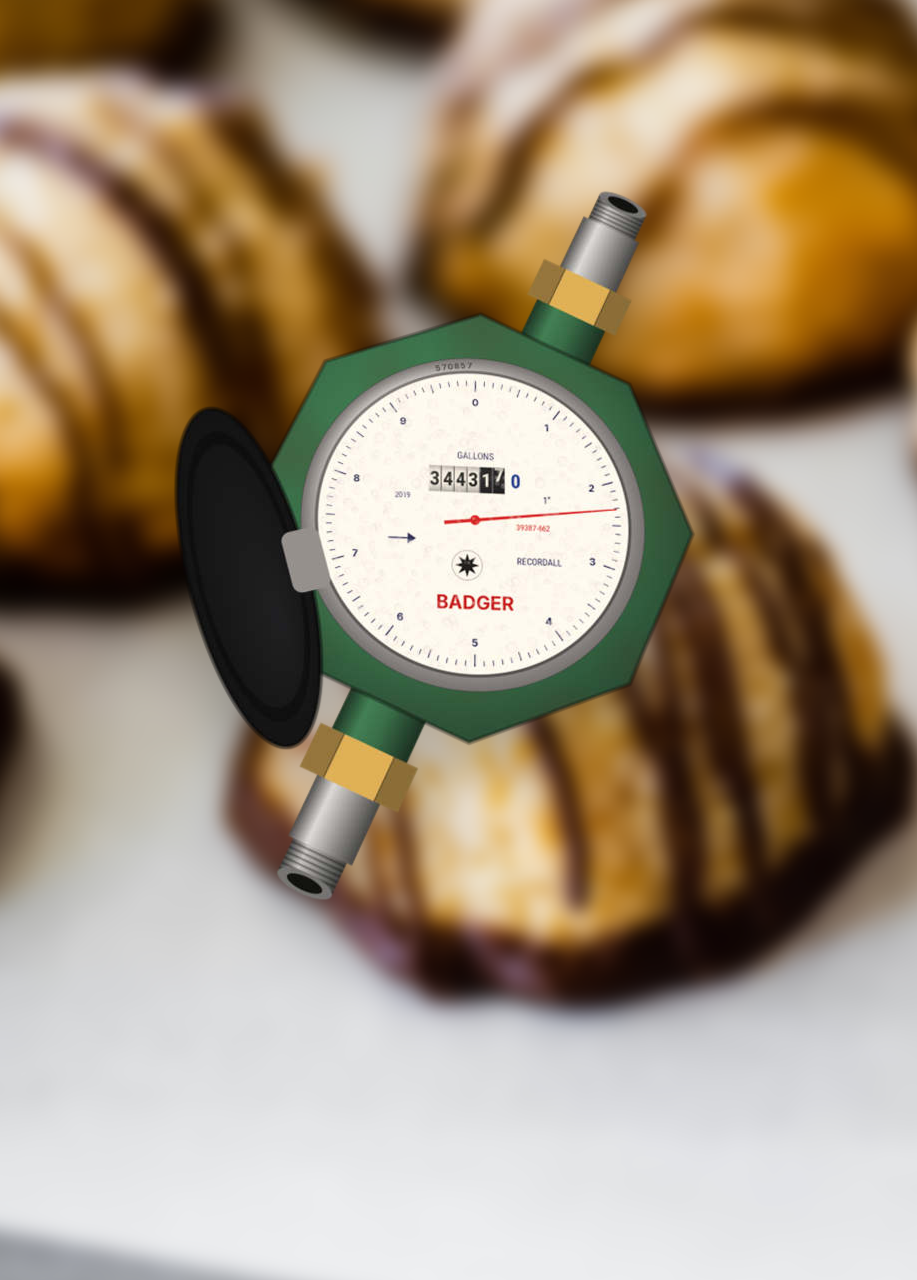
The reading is 3443172.3 gal
